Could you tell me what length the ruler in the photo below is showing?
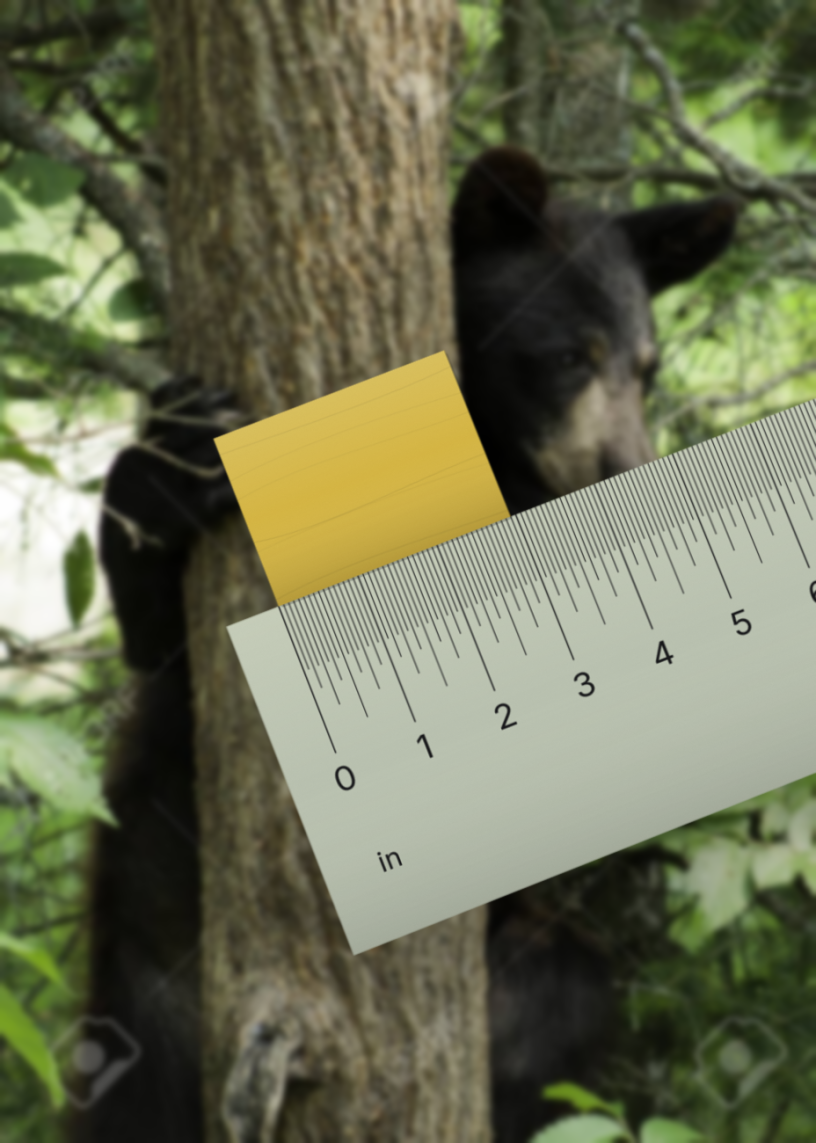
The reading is 2.9375 in
